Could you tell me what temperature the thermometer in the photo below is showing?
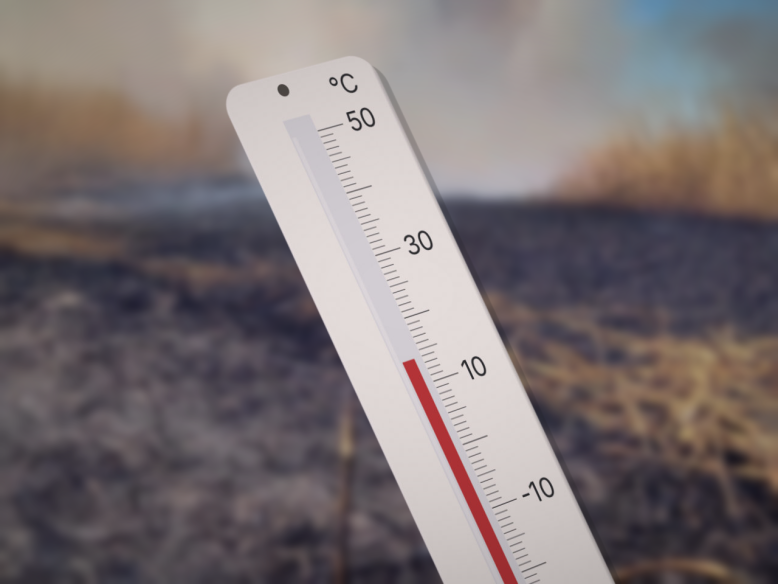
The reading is 14 °C
